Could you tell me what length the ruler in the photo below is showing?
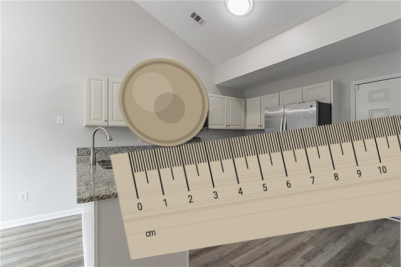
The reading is 3.5 cm
